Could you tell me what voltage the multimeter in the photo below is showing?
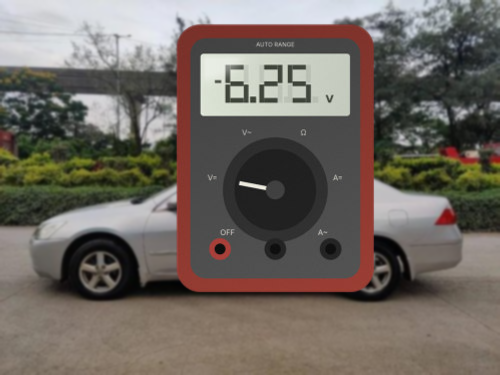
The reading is -6.25 V
